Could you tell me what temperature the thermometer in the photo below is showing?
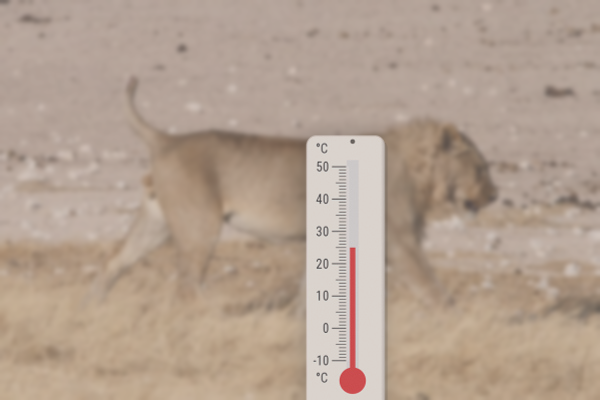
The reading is 25 °C
